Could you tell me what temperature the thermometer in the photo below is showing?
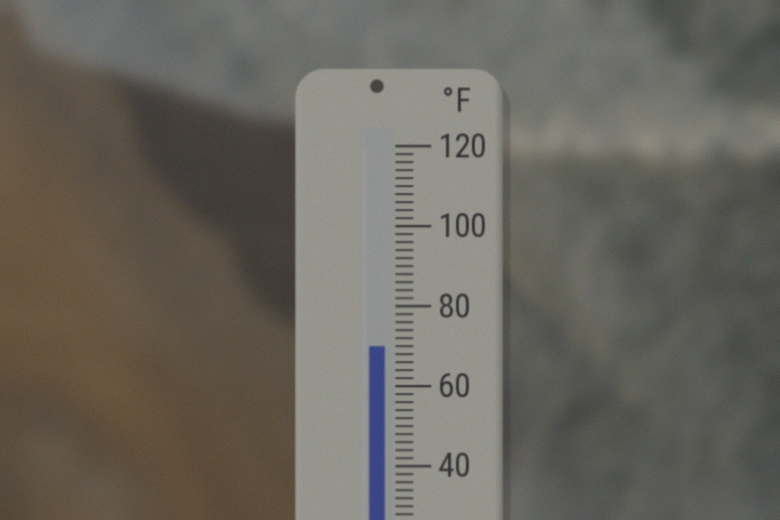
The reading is 70 °F
